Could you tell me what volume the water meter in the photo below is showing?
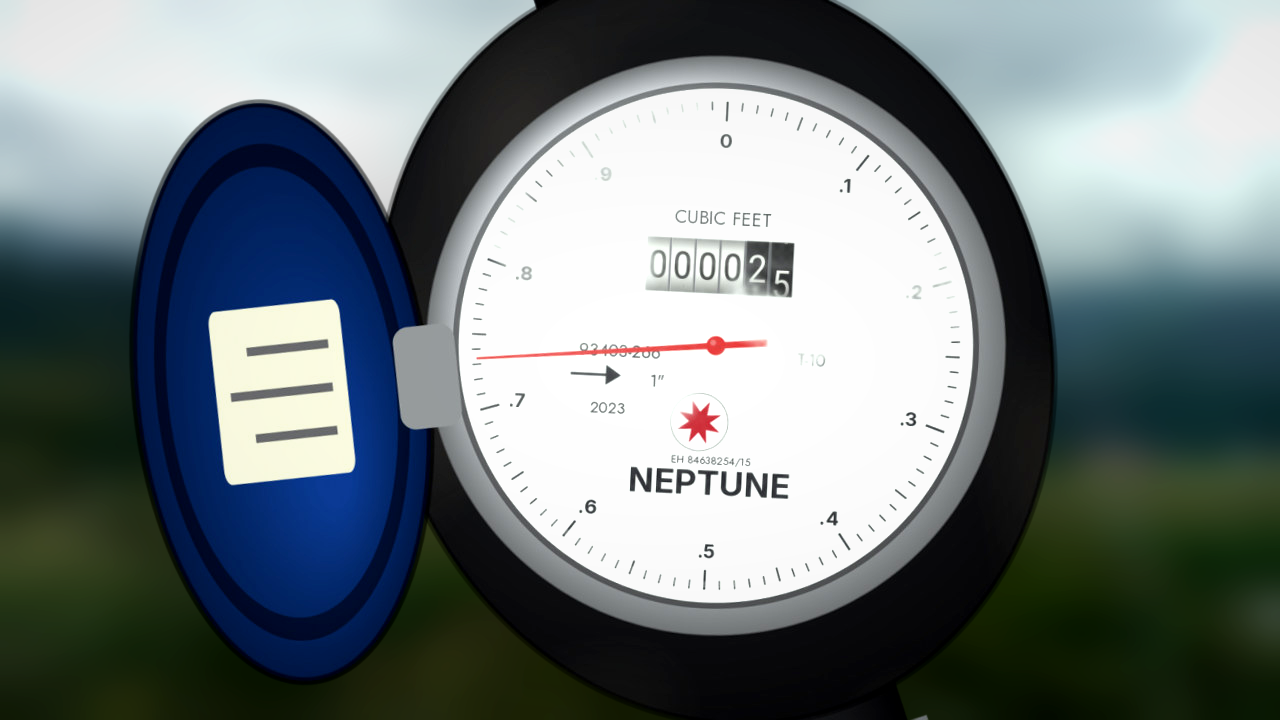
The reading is 24.73 ft³
